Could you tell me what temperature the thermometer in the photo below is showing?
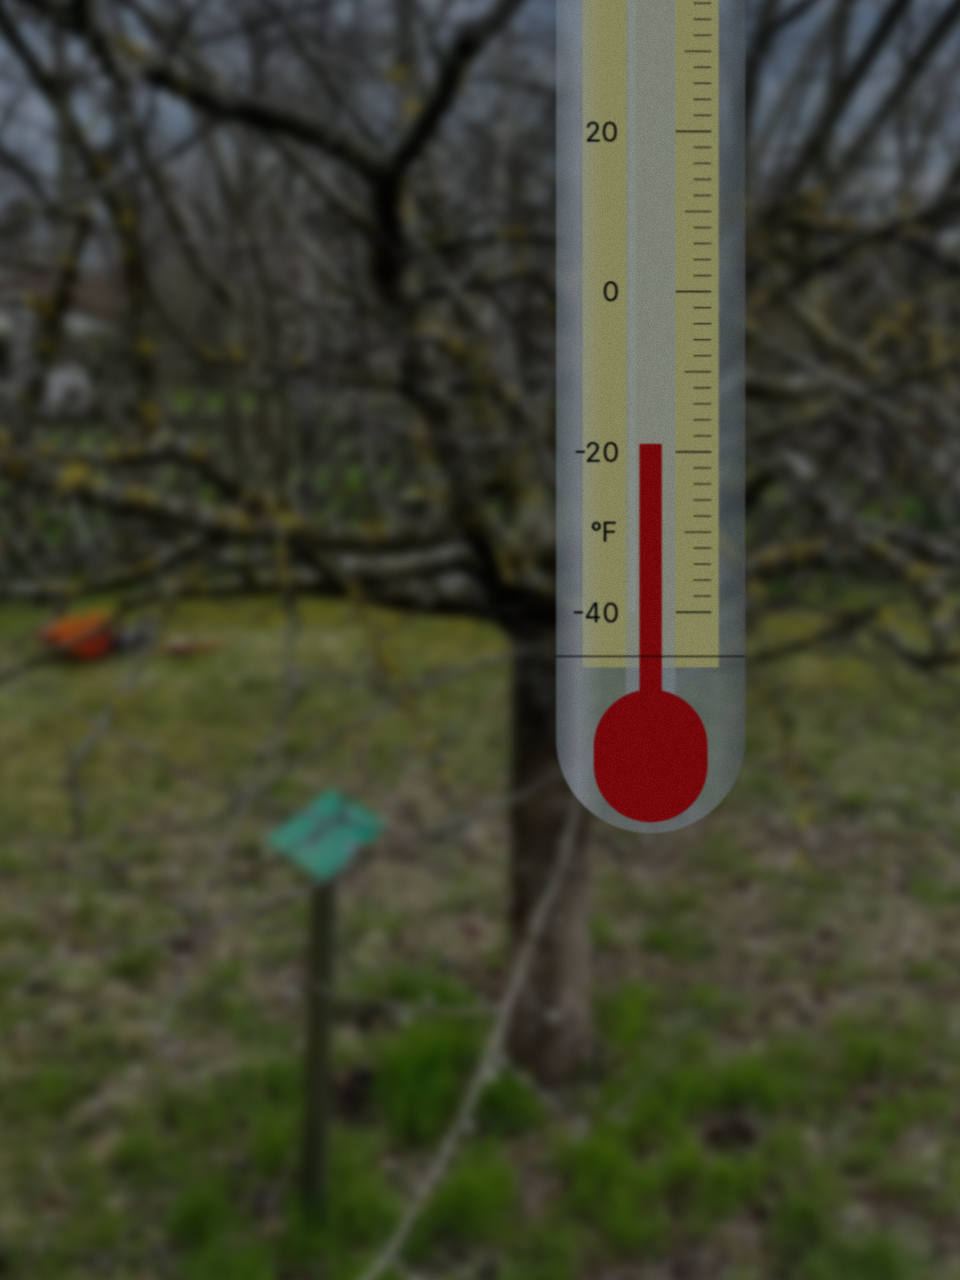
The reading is -19 °F
